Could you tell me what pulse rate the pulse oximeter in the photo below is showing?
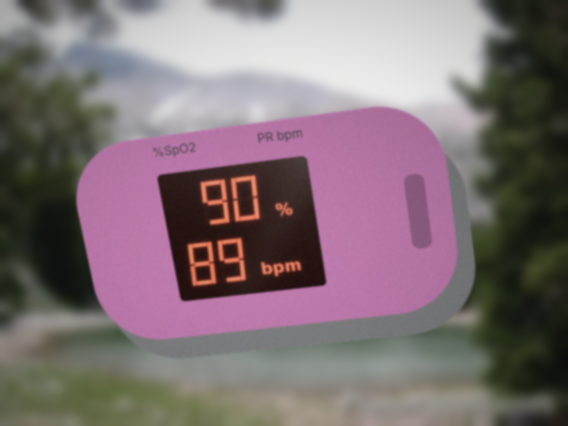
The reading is 89 bpm
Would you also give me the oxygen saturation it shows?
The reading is 90 %
